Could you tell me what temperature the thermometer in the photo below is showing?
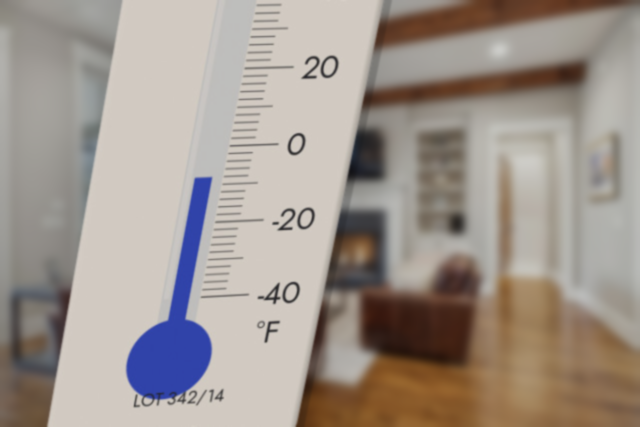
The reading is -8 °F
